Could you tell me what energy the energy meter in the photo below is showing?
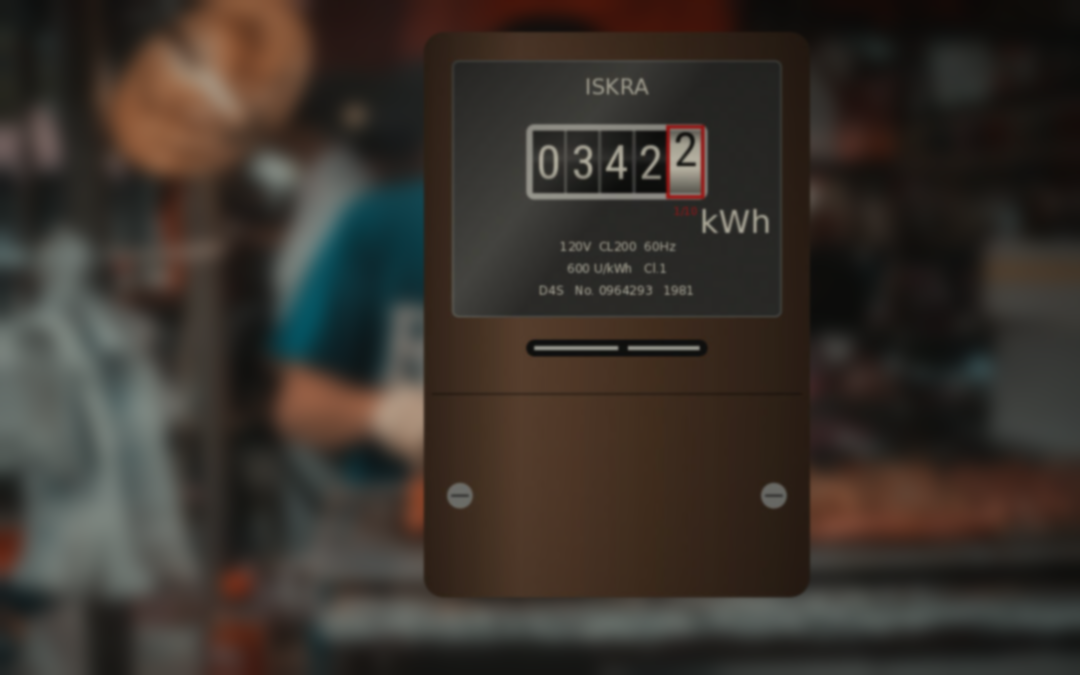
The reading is 342.2 kWh
